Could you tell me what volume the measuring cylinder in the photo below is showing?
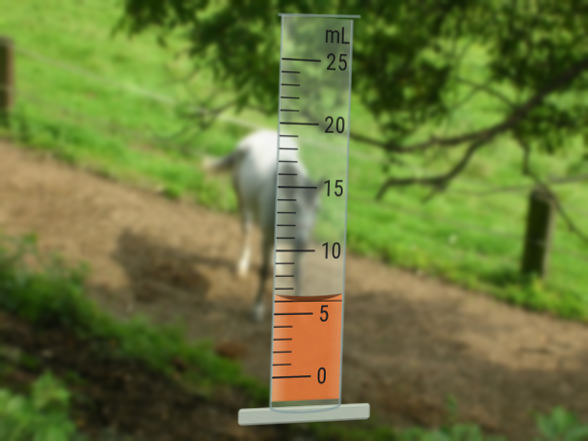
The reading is 6 mL
